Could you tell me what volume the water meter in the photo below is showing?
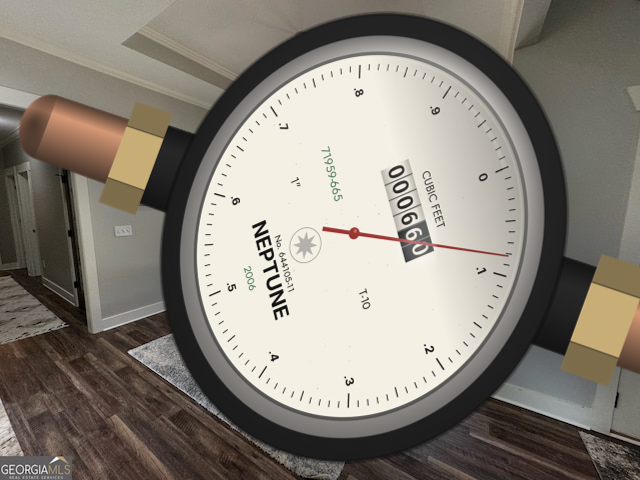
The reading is 660.08 ft³
